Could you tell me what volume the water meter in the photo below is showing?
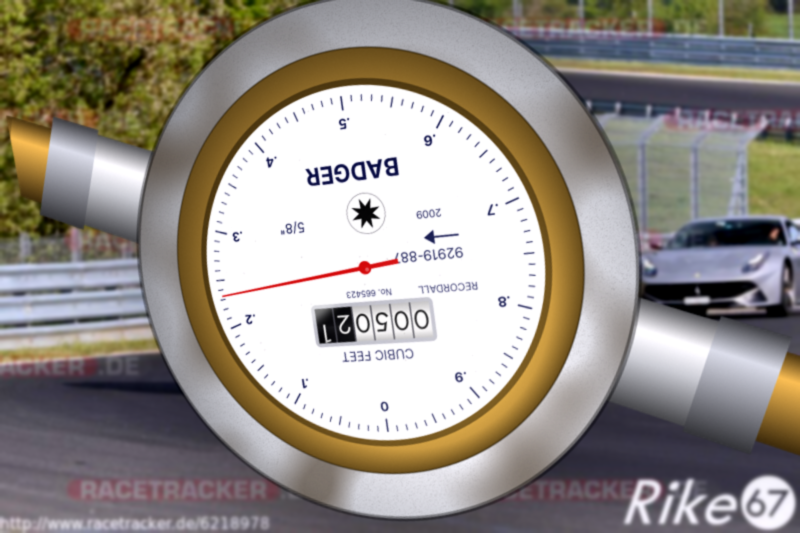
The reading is 5021.23 ft³
